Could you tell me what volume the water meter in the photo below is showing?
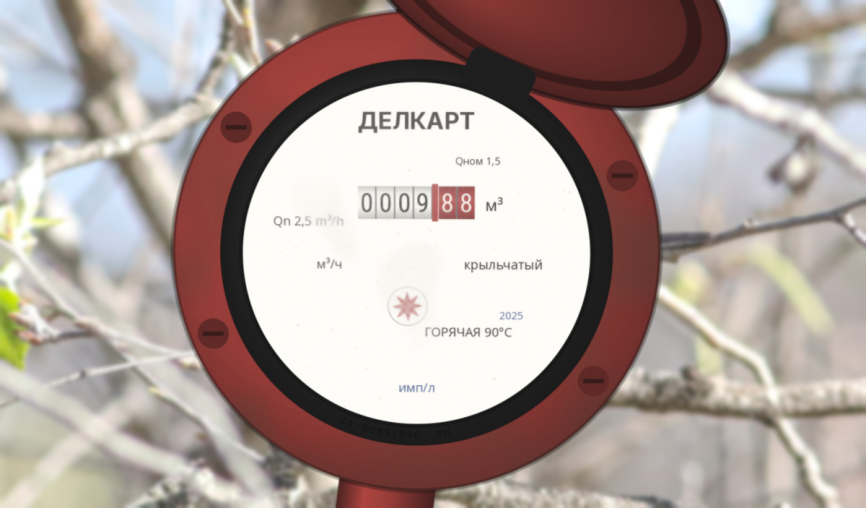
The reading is 9.88 m³
